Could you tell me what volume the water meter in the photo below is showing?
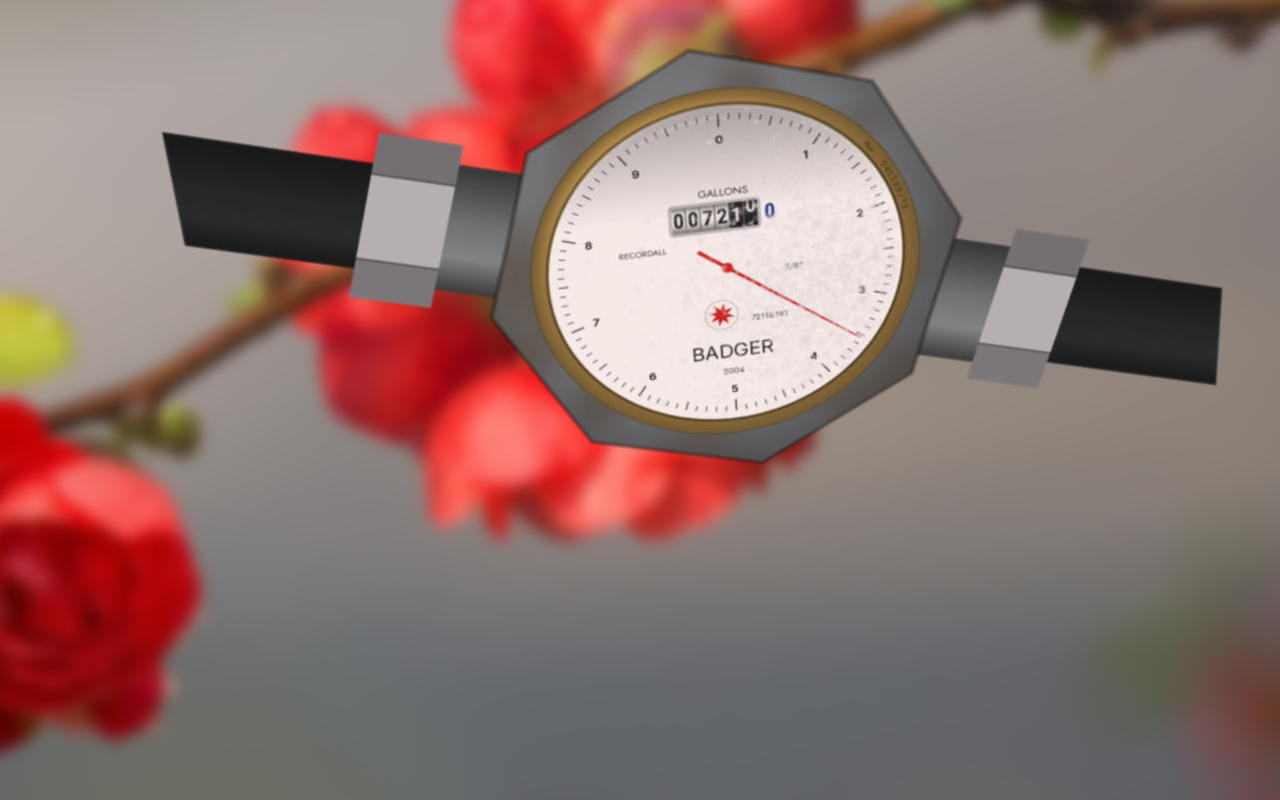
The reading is 72103.5 gal
